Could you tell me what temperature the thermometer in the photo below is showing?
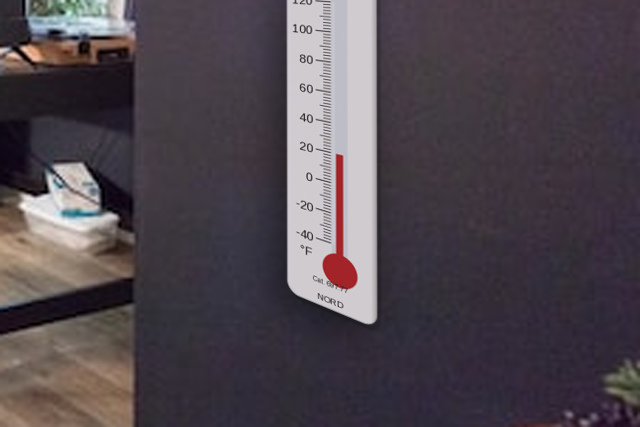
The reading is 20 °F
